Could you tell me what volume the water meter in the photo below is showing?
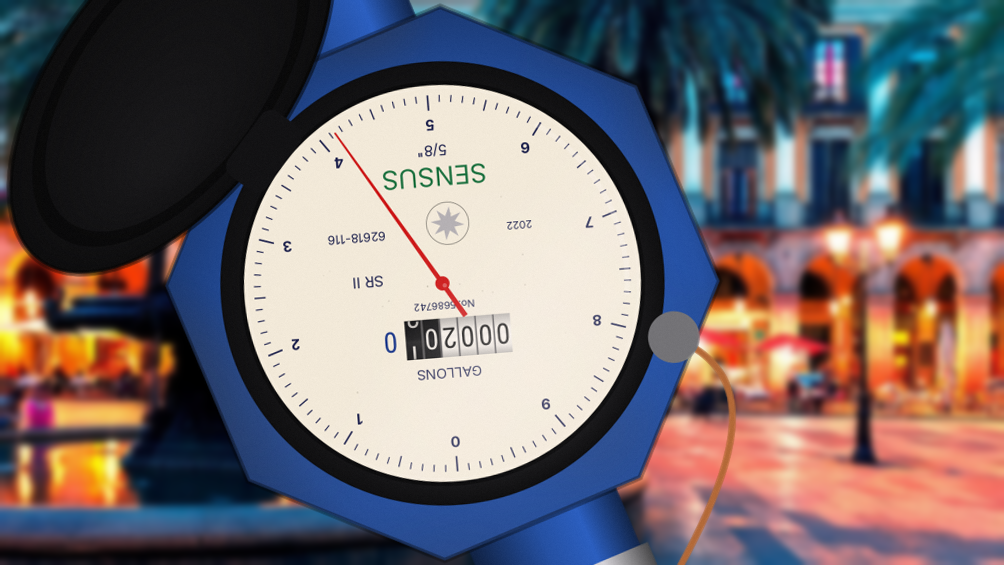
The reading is 2014.1 gal
